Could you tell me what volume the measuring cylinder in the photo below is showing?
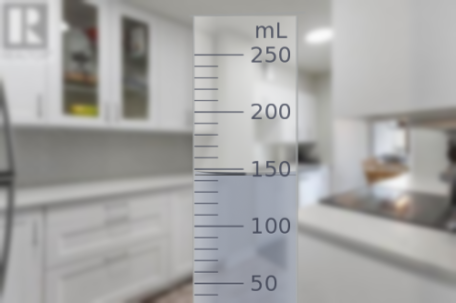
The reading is 145 mL
